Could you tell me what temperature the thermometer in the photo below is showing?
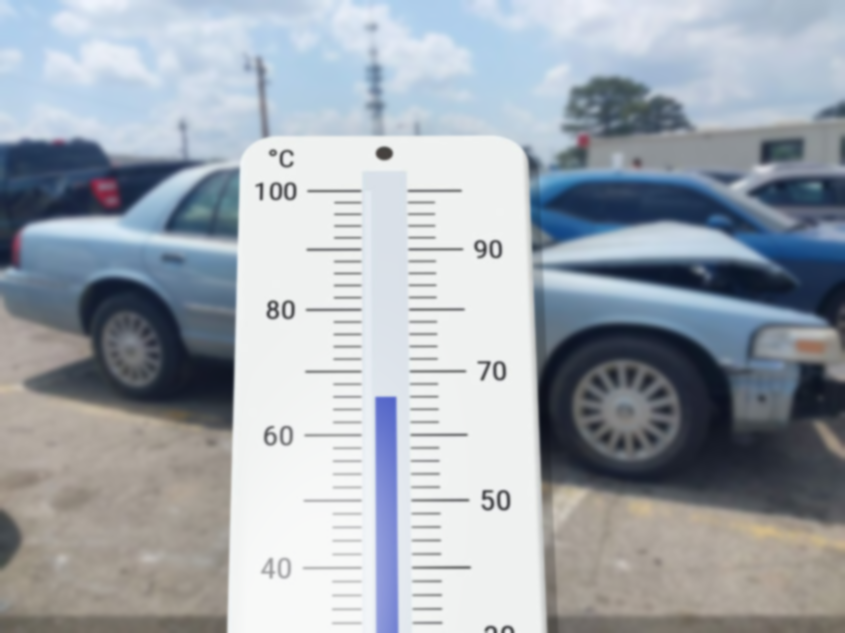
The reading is 66 °C
